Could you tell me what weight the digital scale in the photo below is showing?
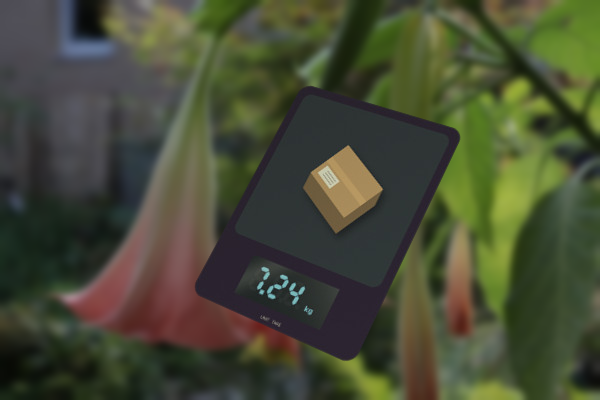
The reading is 7.24 kg
